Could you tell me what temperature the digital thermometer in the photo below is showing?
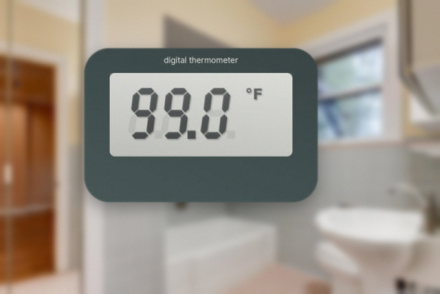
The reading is 99.0 °F
